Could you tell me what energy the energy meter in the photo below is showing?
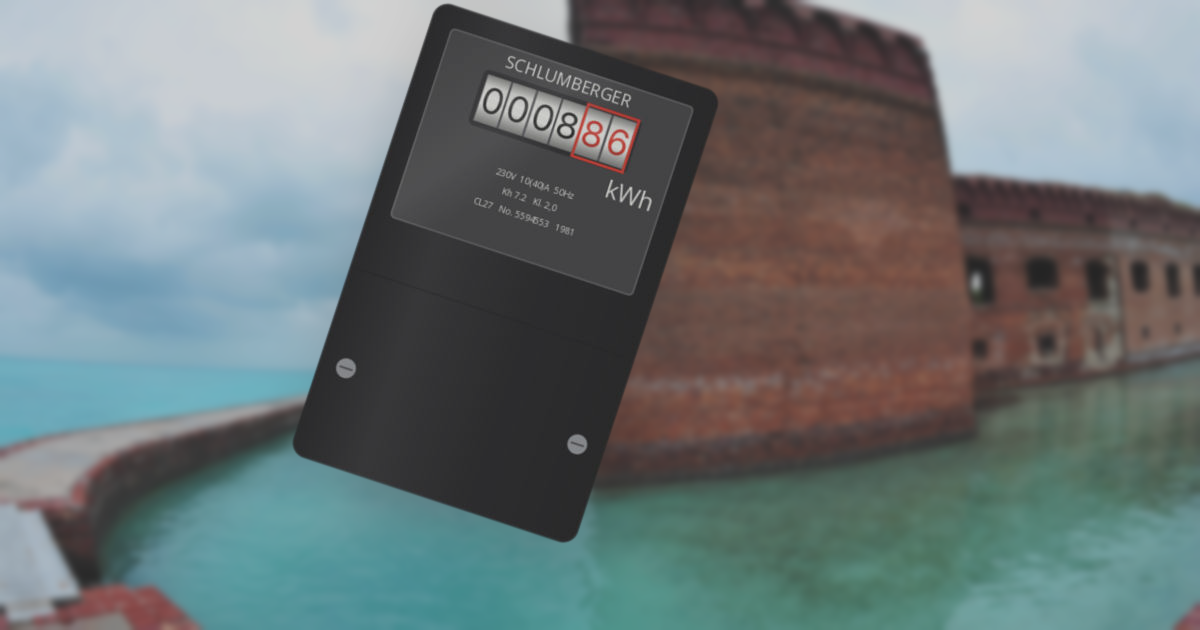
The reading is 8.86 kWh
